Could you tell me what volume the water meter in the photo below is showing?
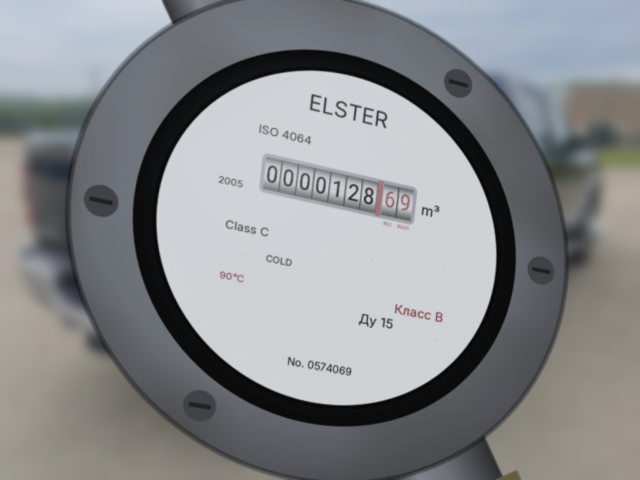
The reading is 128.69 m³
